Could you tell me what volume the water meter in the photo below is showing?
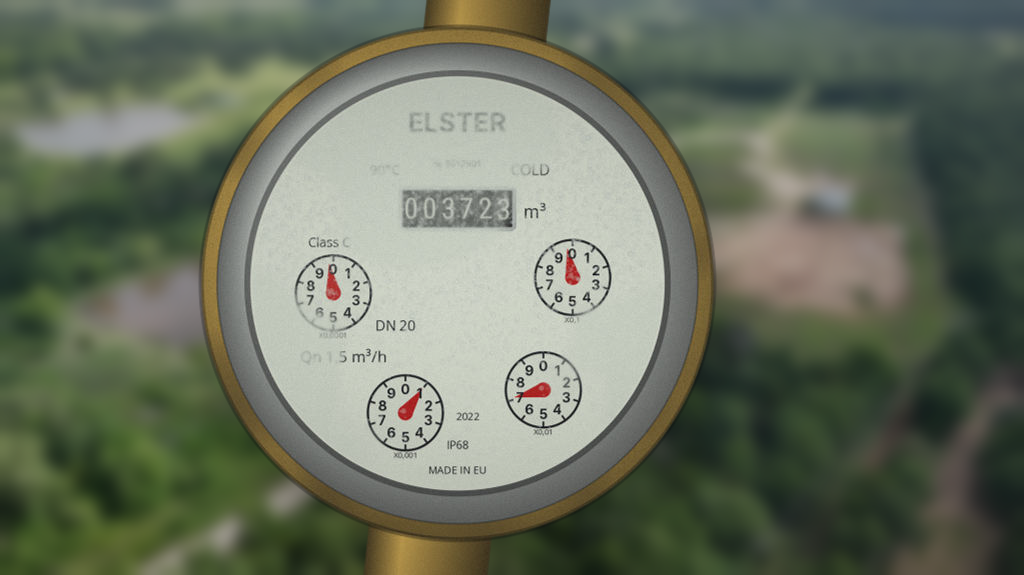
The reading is 3722.9709 m³
